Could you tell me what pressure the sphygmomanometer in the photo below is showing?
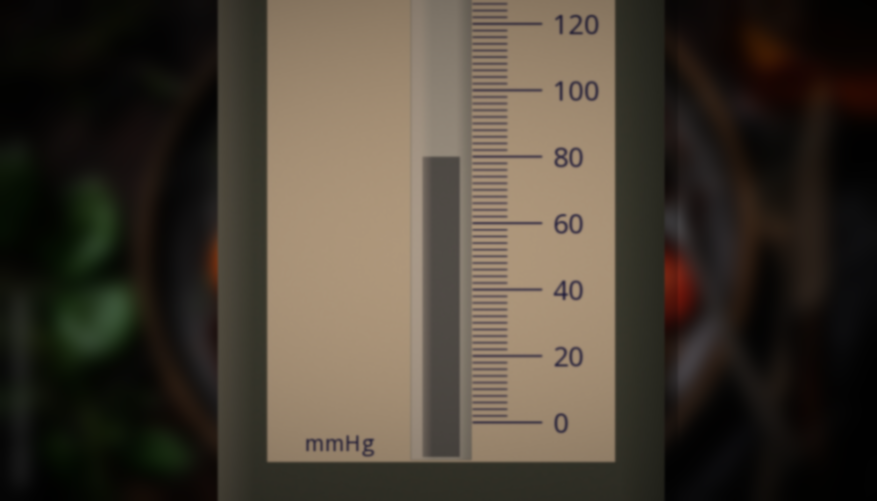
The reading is 80 mmHg
